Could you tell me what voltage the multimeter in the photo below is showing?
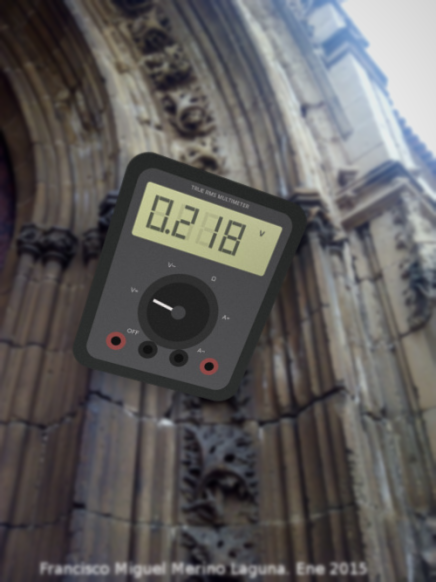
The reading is 0.218 V
